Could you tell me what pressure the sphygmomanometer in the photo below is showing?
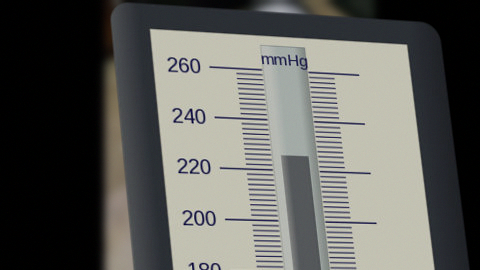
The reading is 226 mmHg
